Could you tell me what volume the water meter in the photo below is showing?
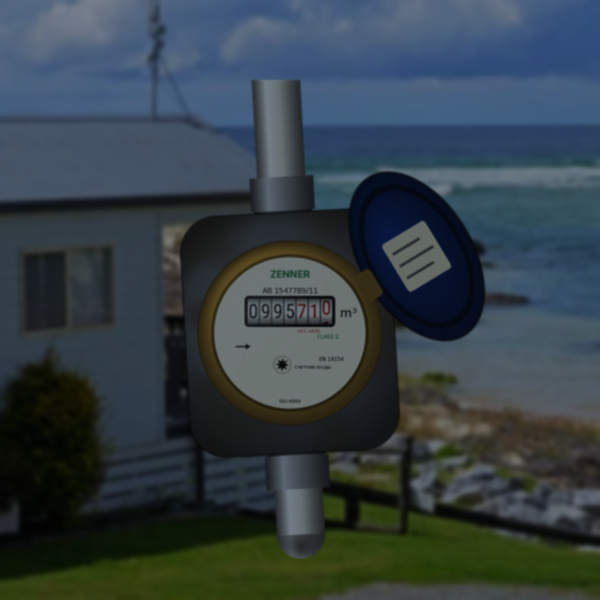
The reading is 995.710 m³
